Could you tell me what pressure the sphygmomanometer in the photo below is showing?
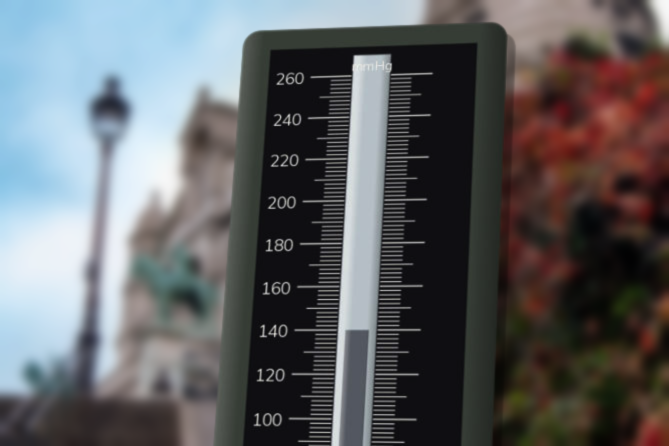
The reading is 140 mmHg
